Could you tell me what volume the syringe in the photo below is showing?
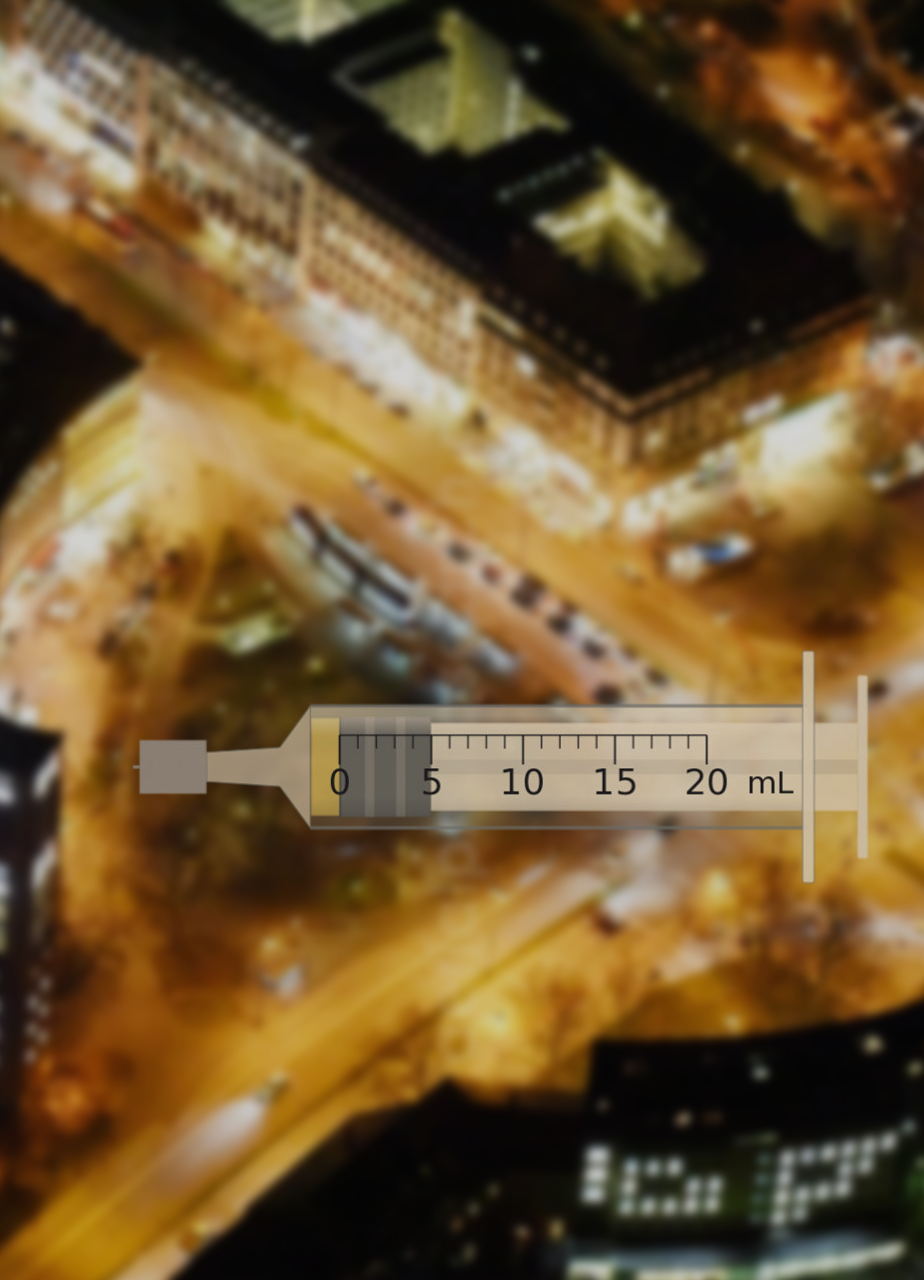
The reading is 0 mL
